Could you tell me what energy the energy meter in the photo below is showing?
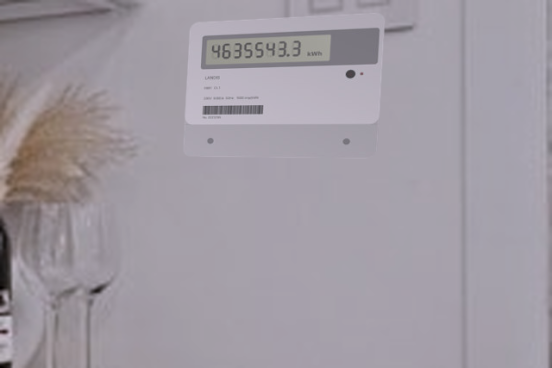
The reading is 4635543.3 kWh
